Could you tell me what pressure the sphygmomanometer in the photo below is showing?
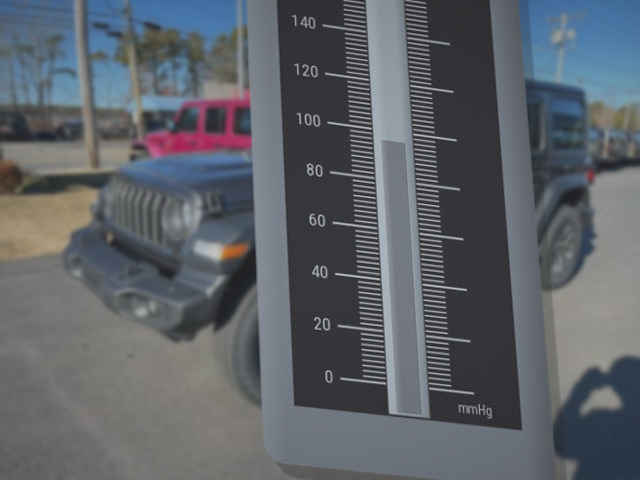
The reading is 96 mmHg
